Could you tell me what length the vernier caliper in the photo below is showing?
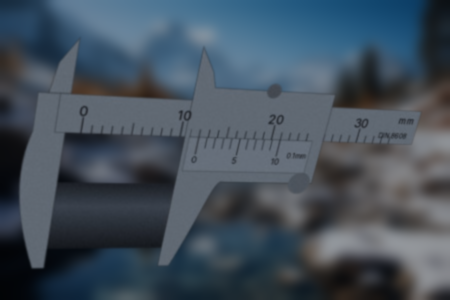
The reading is 12.0 mm
